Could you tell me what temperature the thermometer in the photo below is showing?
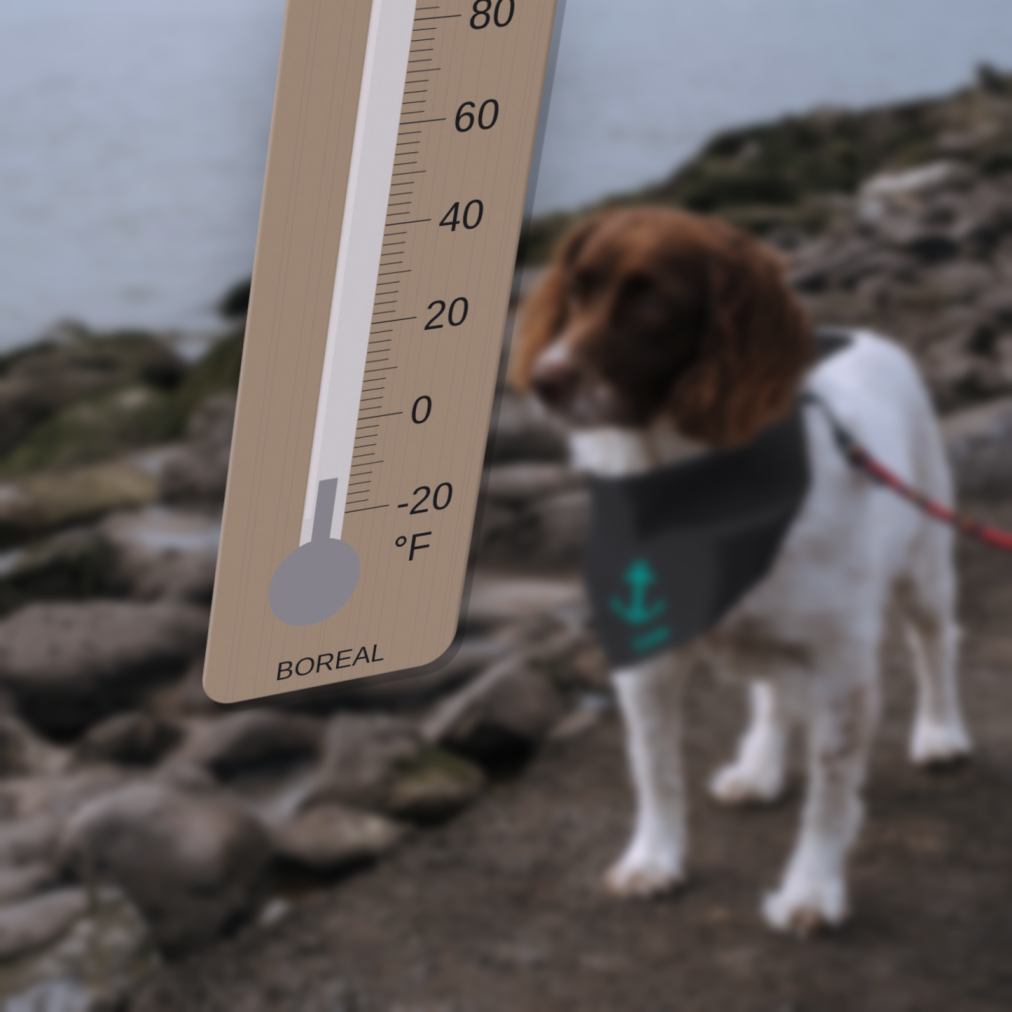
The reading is -12 °F
